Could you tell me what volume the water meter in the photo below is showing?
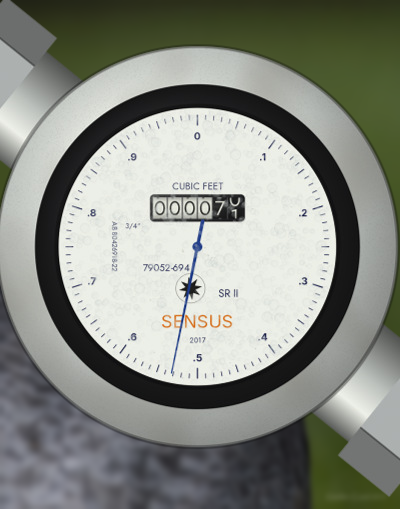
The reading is 70.53 ft³
